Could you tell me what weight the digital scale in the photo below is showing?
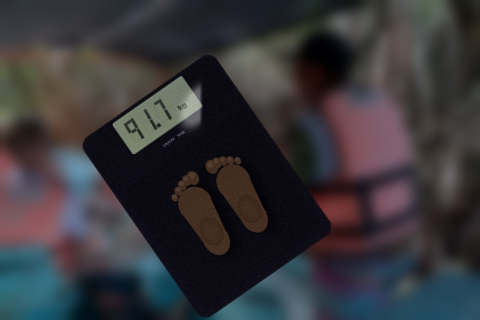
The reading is 91.7 kg
